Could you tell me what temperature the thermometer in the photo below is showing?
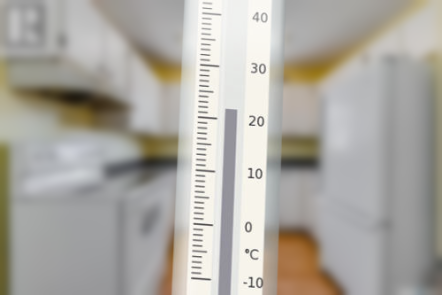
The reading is 22 °C
